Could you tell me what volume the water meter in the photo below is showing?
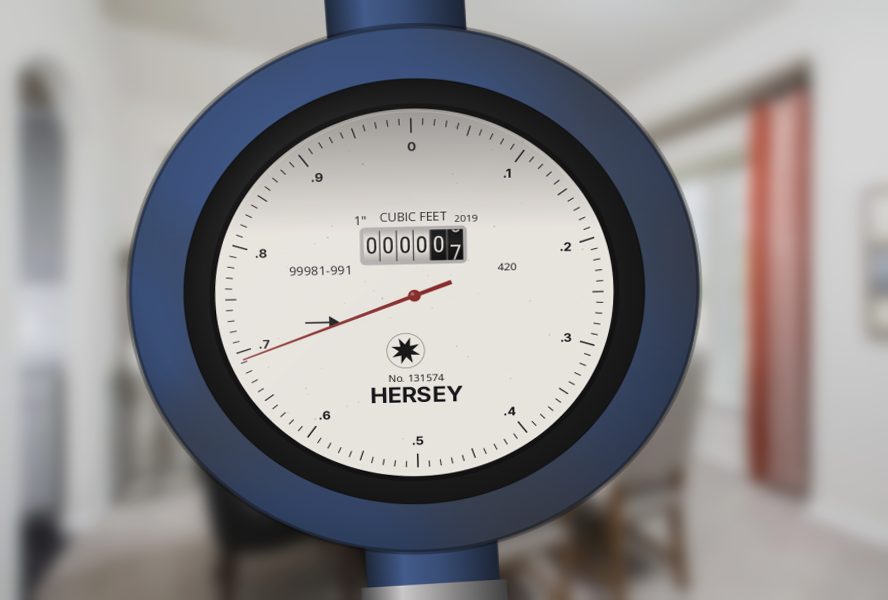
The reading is 6.69 ft³
